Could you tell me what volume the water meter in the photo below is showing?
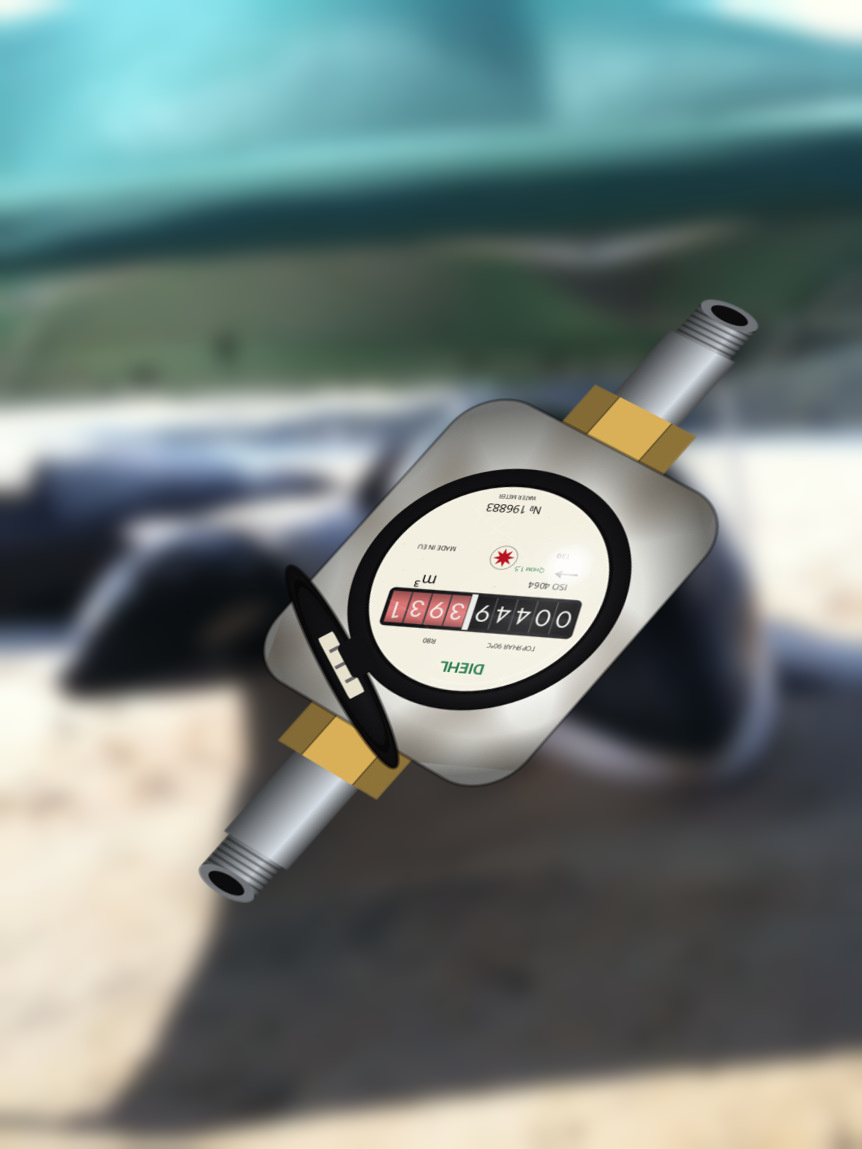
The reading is 449.3931 m³
